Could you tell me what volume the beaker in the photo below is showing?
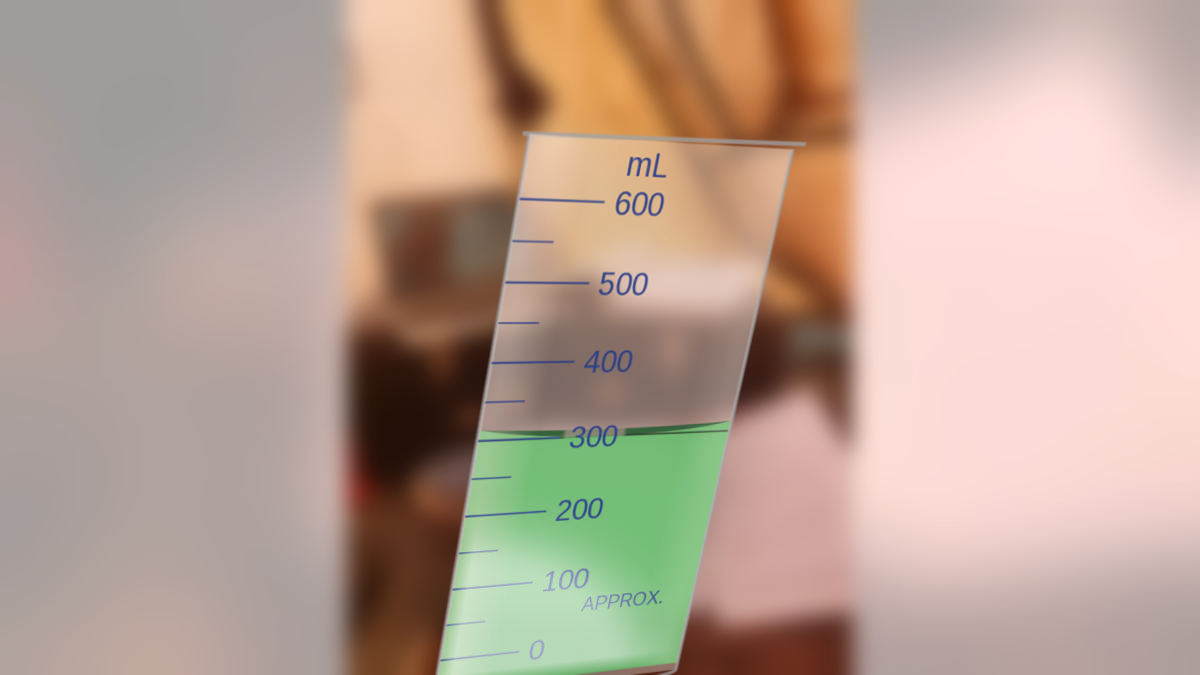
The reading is 300 mL
